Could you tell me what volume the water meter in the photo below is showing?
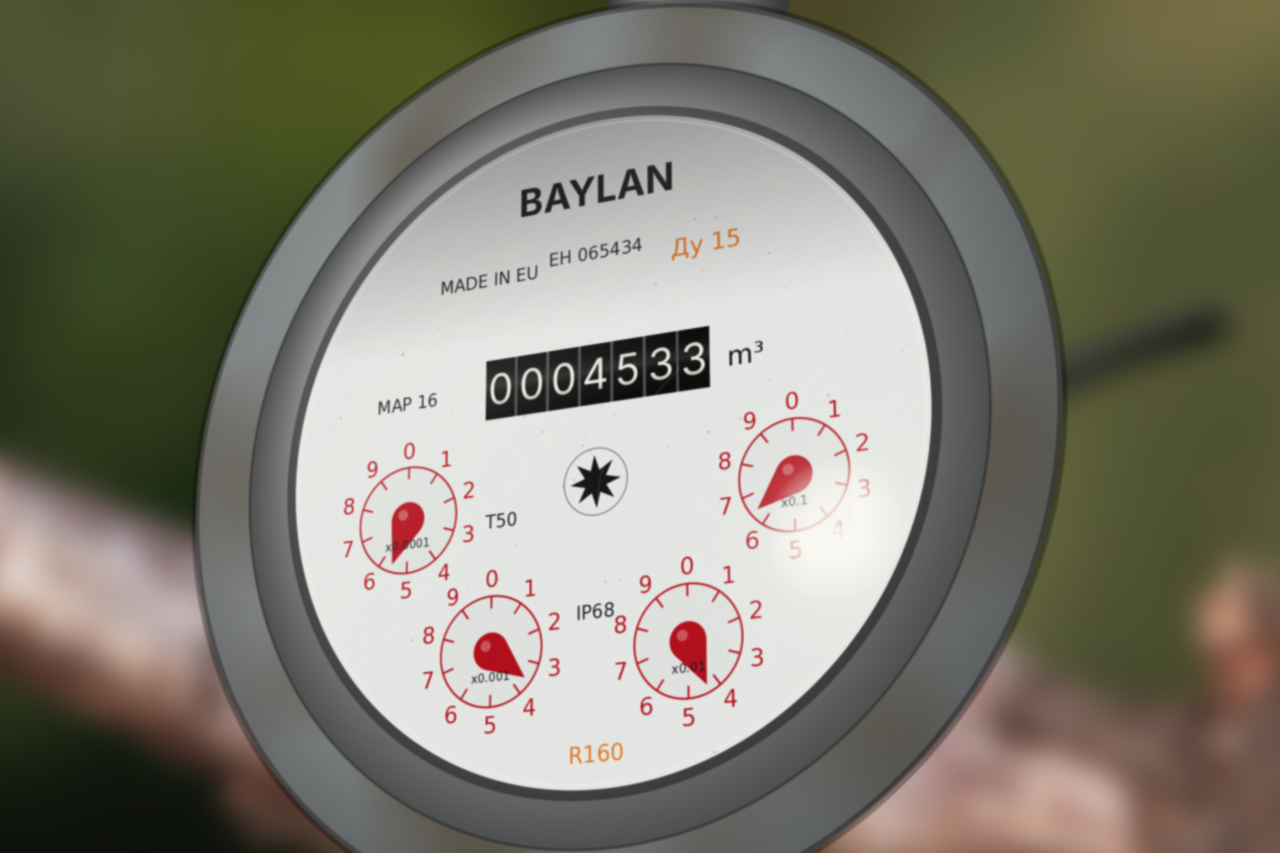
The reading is 4533.6435 m³
